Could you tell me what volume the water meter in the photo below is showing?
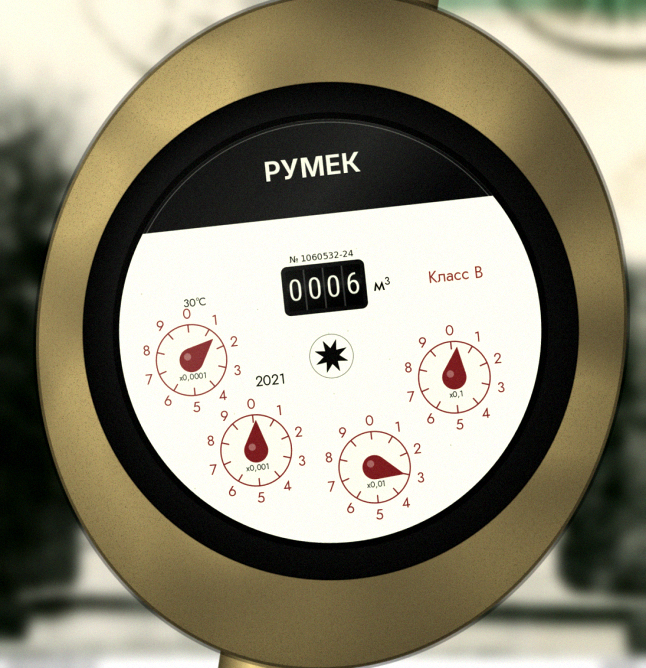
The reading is 6.0301 m³
